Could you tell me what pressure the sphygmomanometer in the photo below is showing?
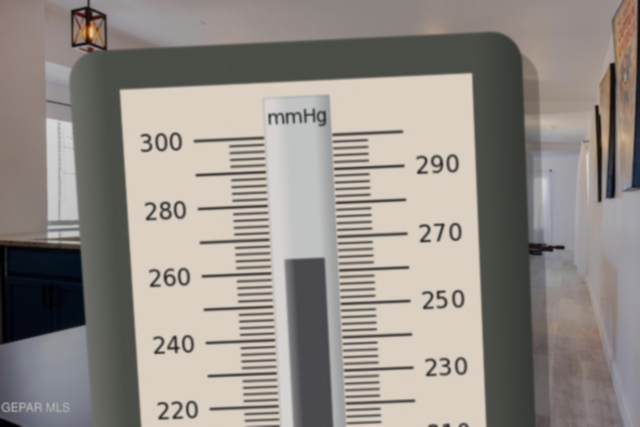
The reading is 264 mmHg
